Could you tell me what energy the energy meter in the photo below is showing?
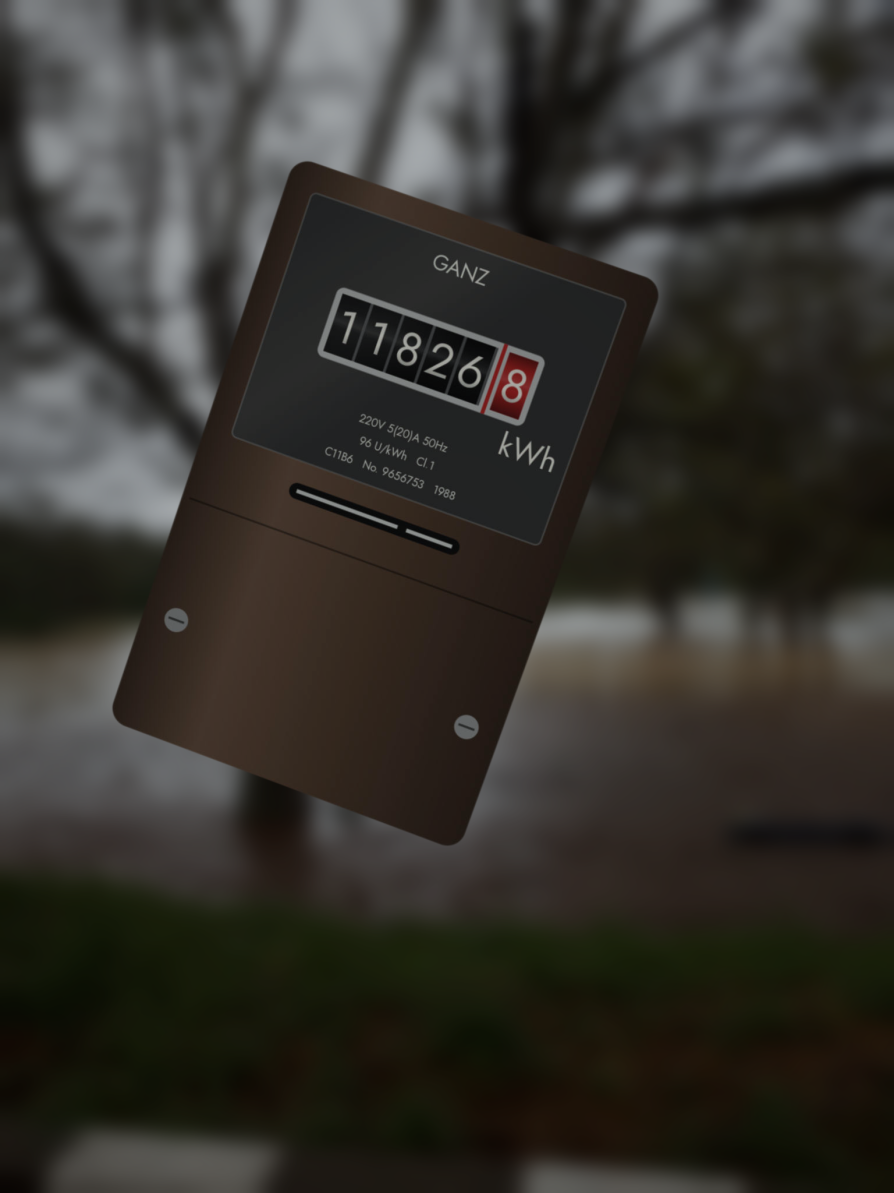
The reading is 11826.8 kWh
